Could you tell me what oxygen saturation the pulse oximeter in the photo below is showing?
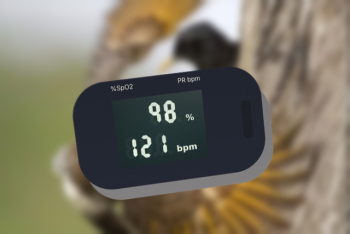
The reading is 98 %
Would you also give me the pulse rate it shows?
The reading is 121 bpm
